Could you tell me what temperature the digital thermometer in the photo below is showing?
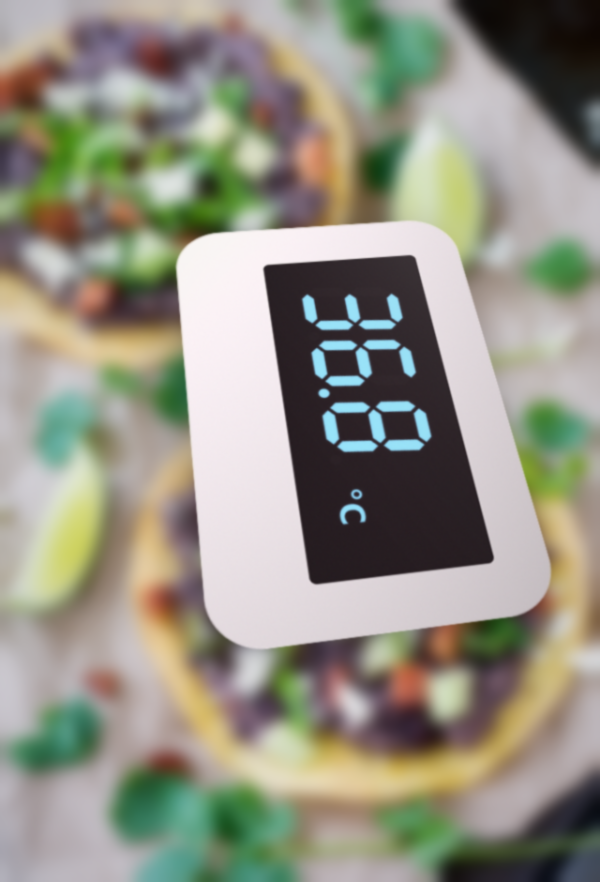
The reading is 36.8 °C
